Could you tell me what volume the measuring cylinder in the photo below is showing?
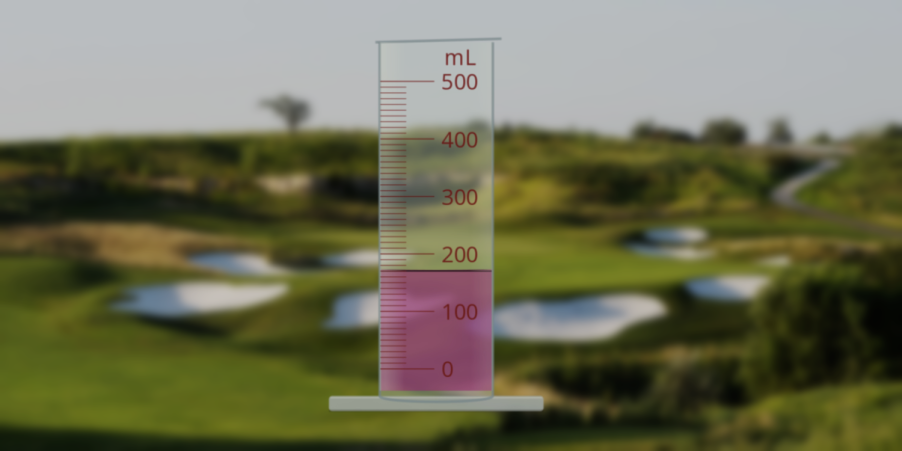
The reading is 170 mL
